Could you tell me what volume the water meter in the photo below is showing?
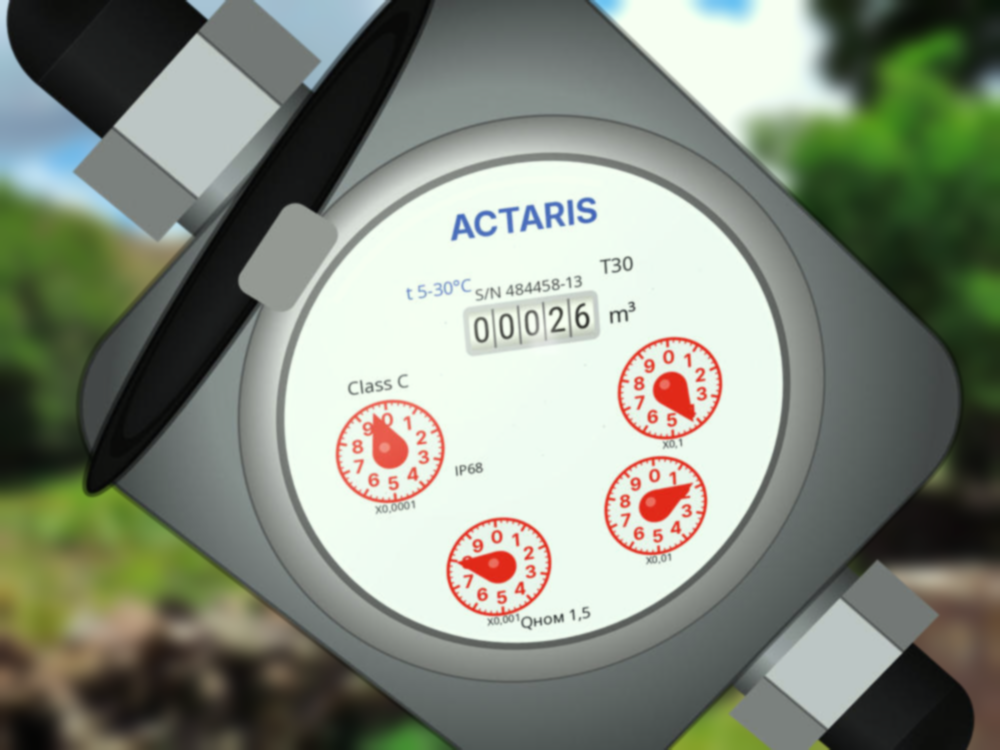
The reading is 26.4179 m³
